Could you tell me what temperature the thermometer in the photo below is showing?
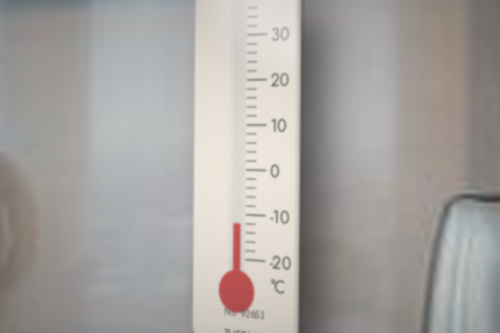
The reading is -12 °C
